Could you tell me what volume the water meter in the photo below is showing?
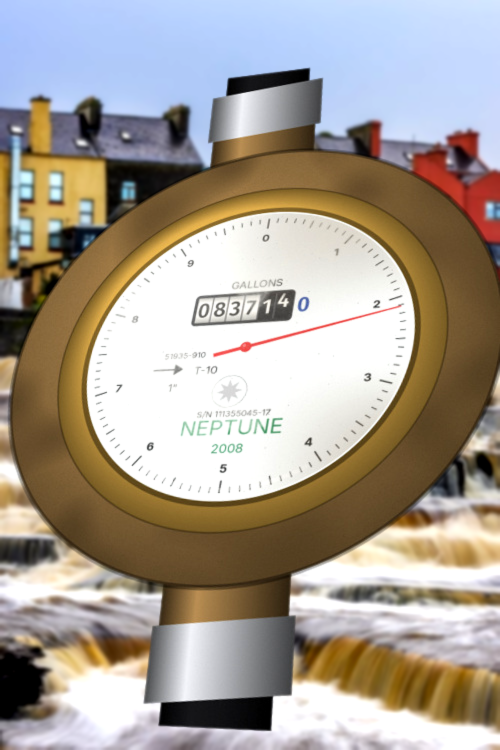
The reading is 837142.1 gal
